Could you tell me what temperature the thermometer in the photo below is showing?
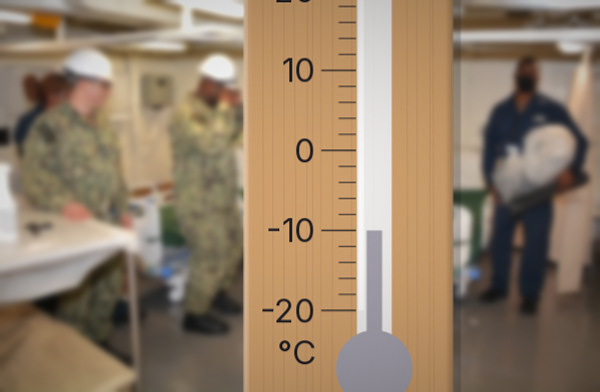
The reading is -10 °C
